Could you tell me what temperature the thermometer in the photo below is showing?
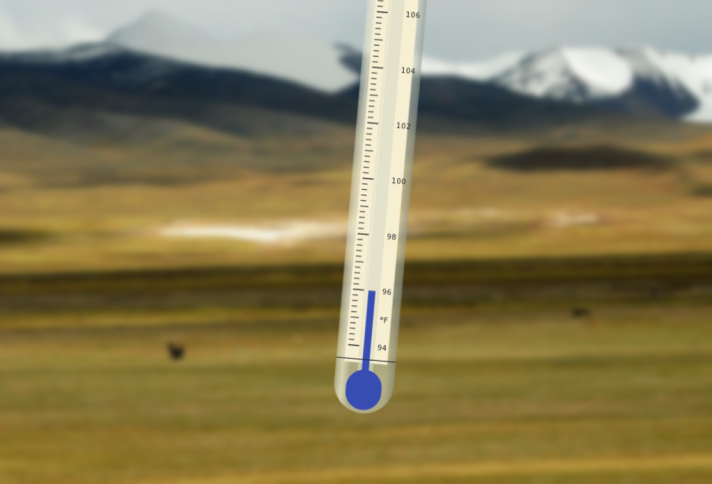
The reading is 96 °F
